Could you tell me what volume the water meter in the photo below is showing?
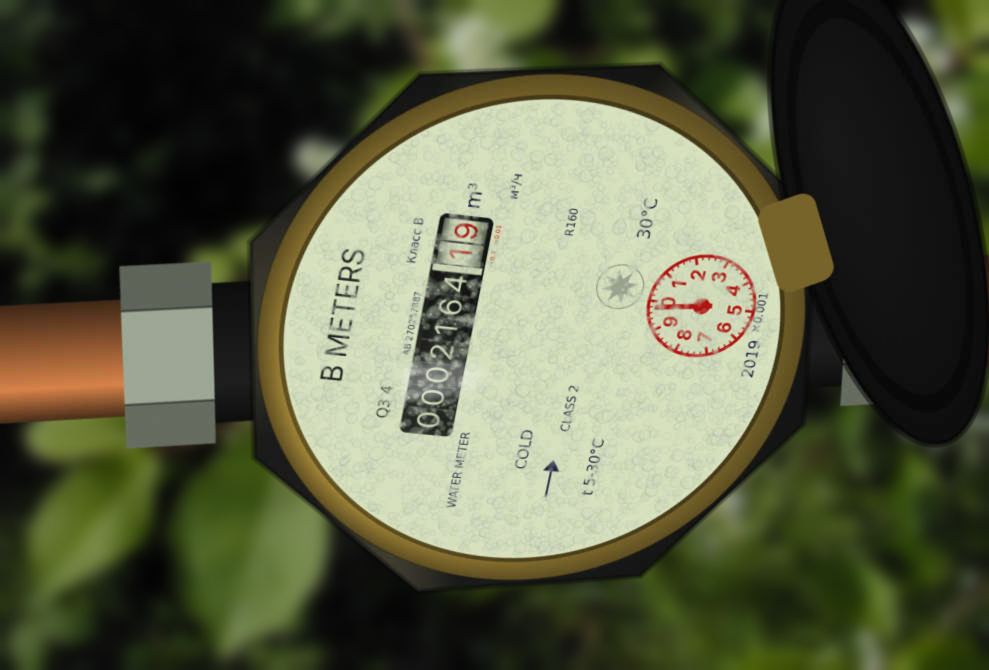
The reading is 2164.189 m³
